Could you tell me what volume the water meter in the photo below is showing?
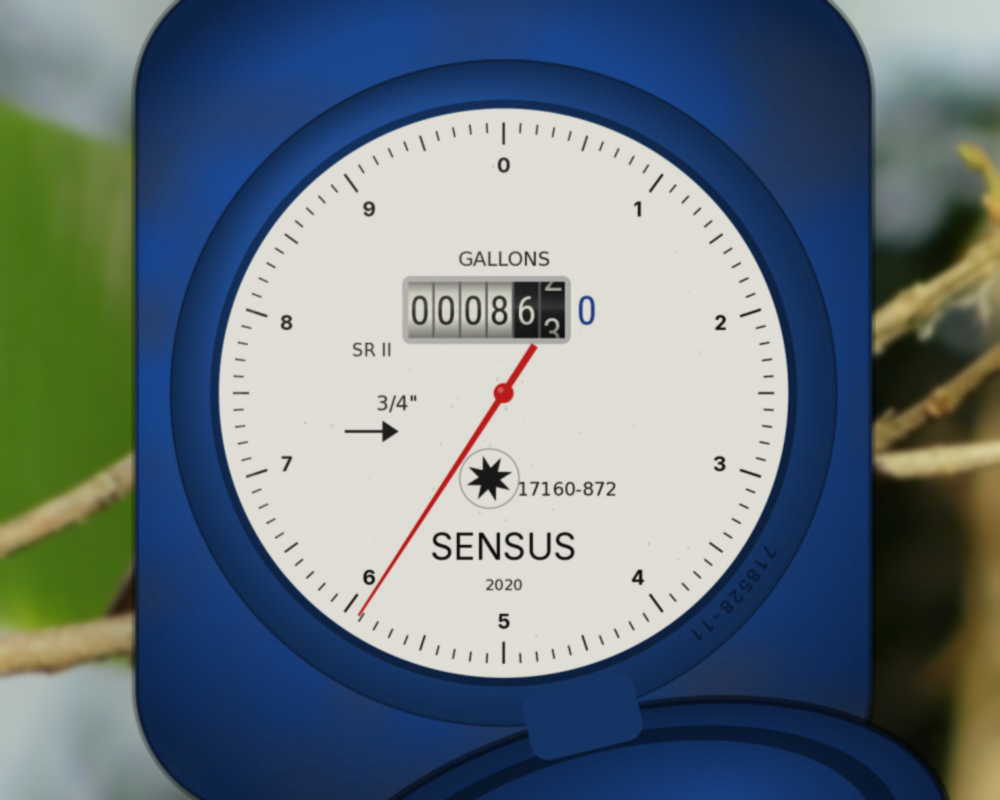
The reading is 8625.9 gal
